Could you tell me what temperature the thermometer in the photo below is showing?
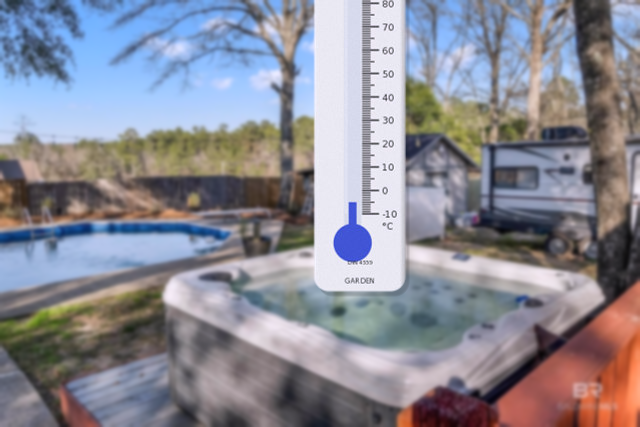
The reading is -5 °C
